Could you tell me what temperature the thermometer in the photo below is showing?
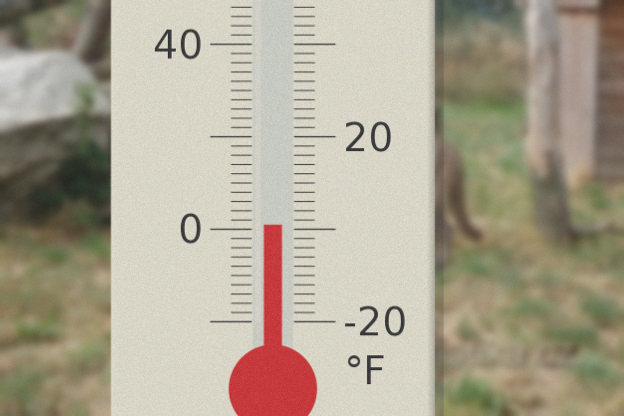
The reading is 1 °F
